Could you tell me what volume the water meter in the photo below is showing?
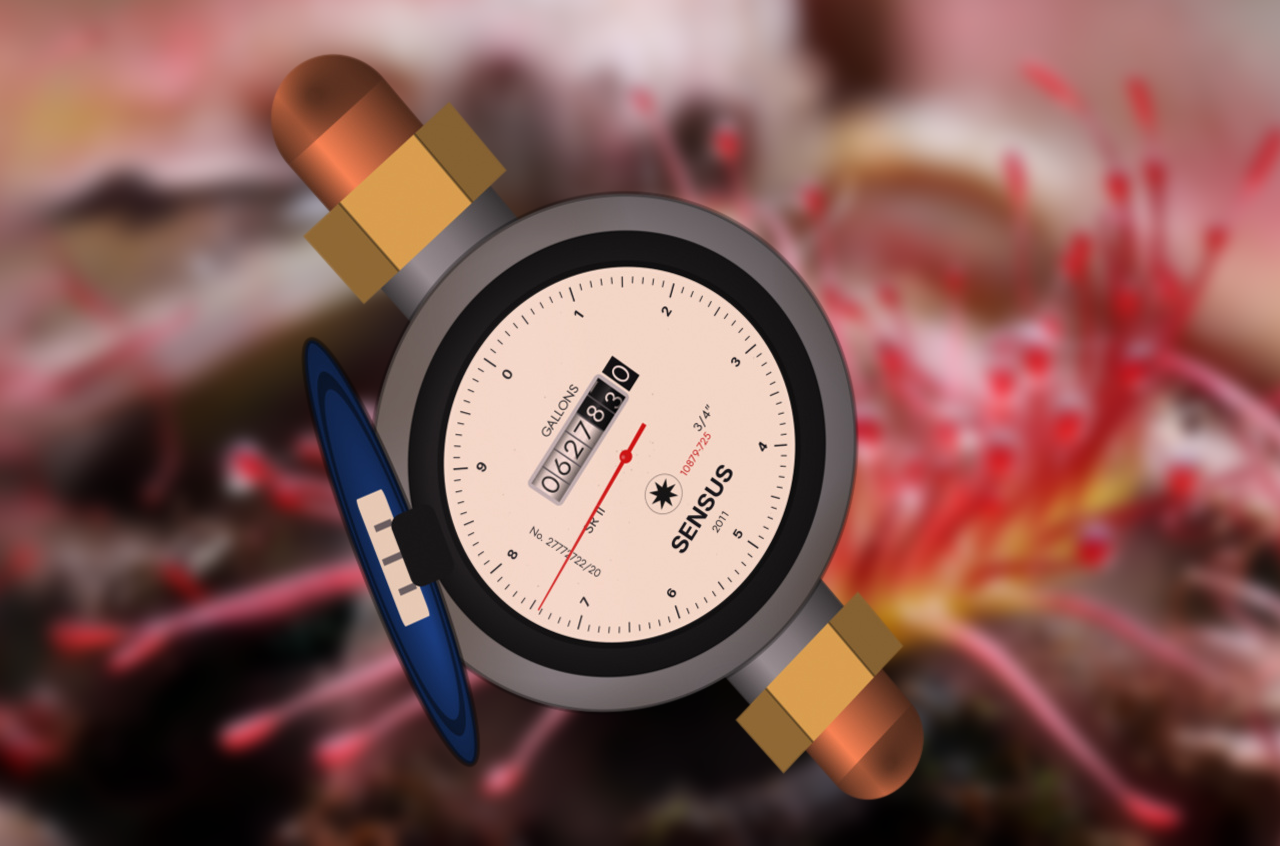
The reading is 627827.4 gal
